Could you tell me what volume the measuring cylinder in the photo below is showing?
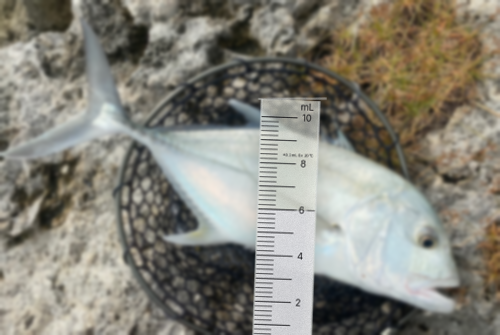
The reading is 6 mL
